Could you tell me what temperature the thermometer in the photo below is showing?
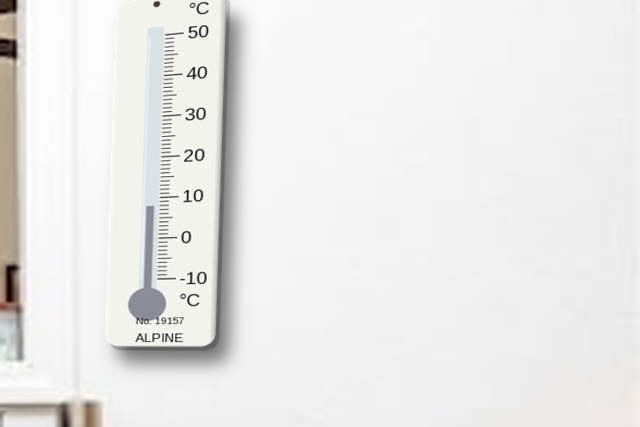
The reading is 8 °C
